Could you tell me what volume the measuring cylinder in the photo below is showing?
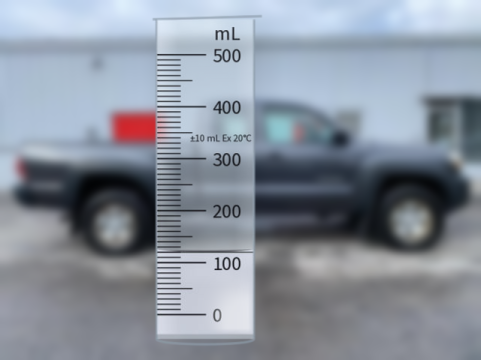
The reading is 120 mL
